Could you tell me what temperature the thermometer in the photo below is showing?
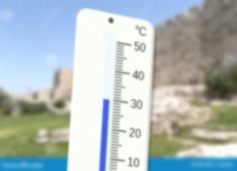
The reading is 30 °C
